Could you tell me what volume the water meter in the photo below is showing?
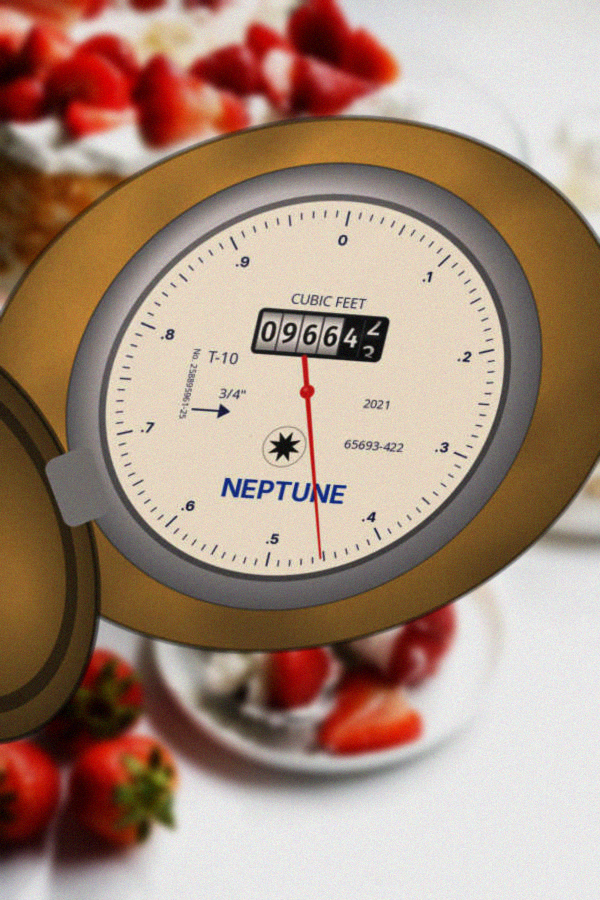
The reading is 96642.45 ft³
